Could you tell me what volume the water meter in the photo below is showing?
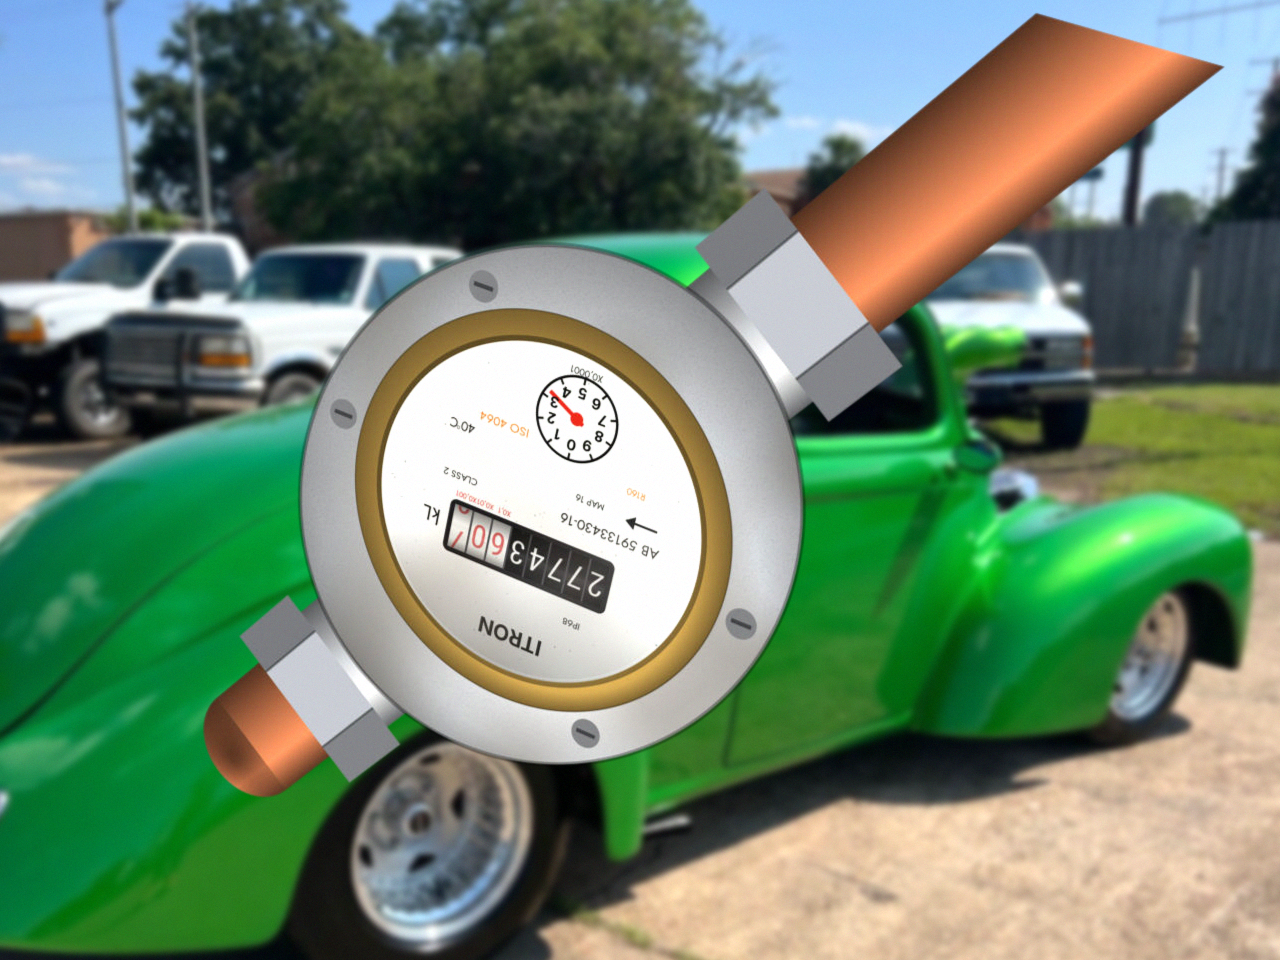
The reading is 27743.6073 kL
